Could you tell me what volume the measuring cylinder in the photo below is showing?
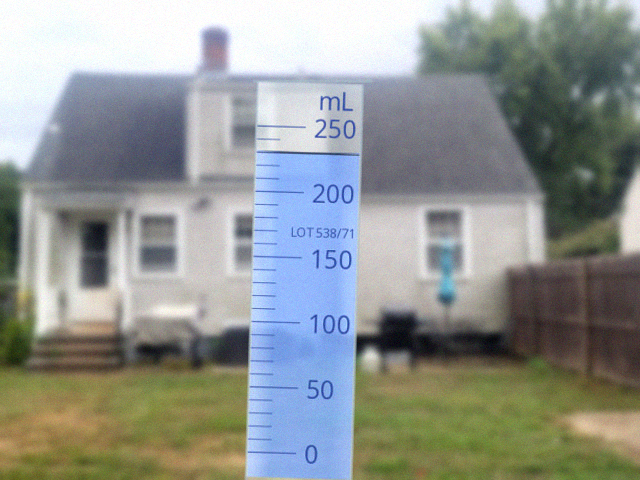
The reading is 230 mL
